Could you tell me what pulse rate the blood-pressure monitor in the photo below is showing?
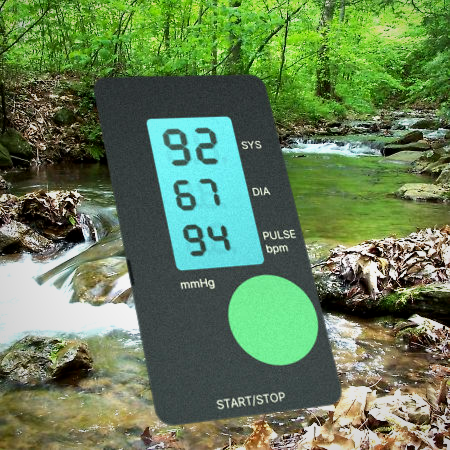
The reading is 94 bpm
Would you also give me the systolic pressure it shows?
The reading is 92 mmHg
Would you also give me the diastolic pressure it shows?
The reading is 67 mmHg
